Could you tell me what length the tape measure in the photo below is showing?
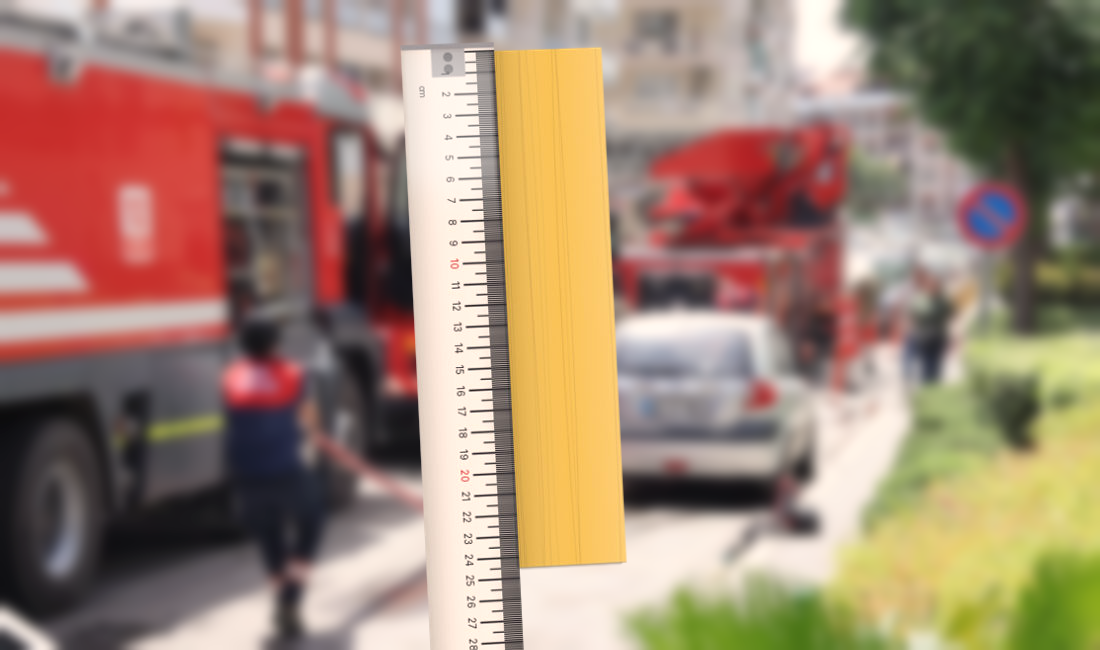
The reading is 24.5 cm
